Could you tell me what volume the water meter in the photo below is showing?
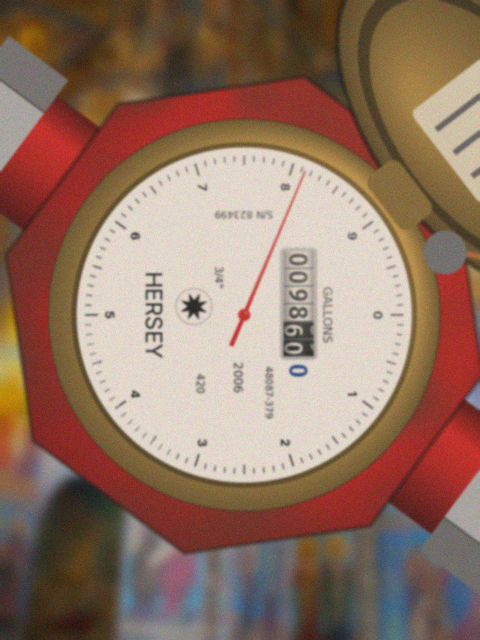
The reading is 98598.1 gal
